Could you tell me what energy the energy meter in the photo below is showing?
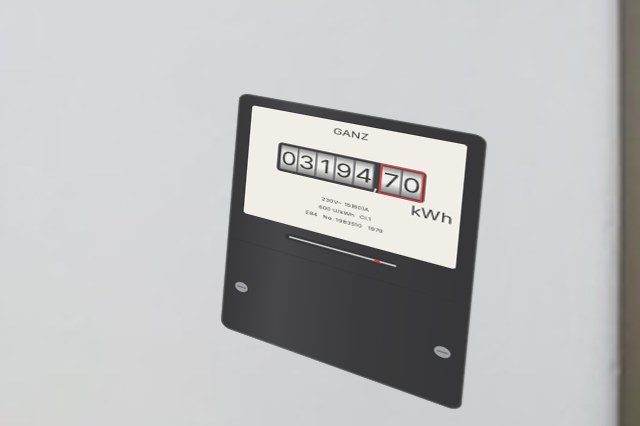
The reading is 3194.70 kWh
